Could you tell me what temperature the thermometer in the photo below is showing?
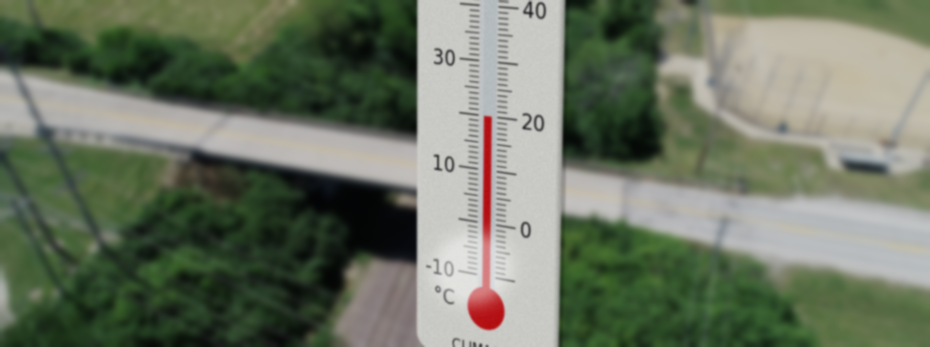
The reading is 20 °C
